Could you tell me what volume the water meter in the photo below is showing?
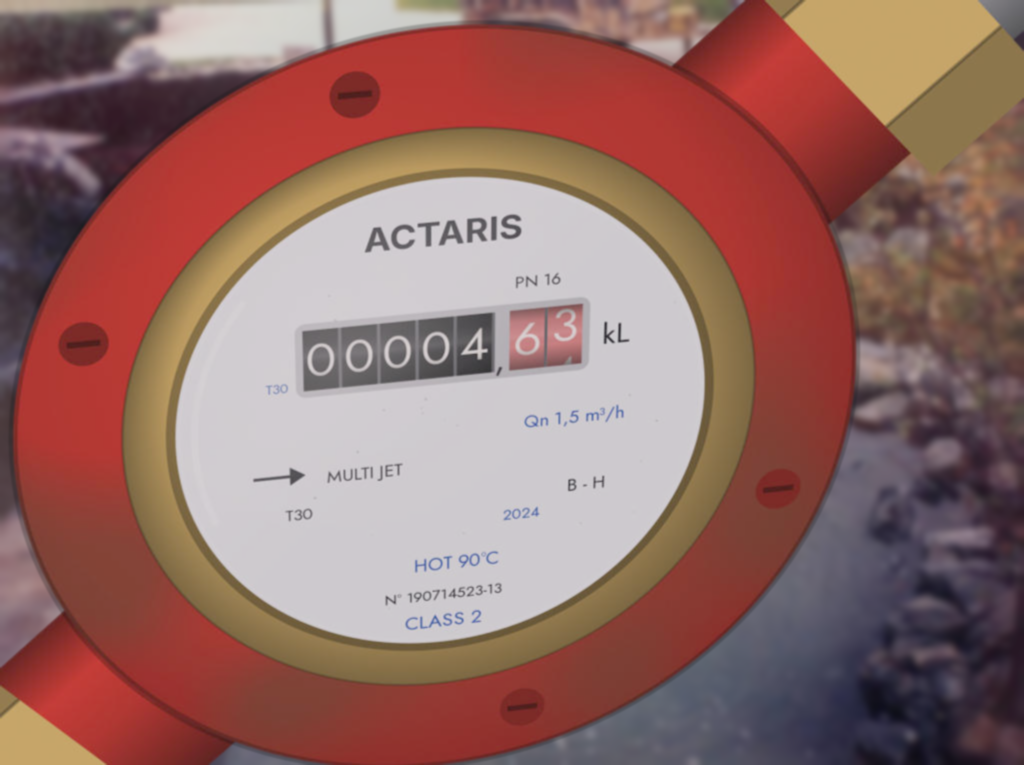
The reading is 4.63 kL
